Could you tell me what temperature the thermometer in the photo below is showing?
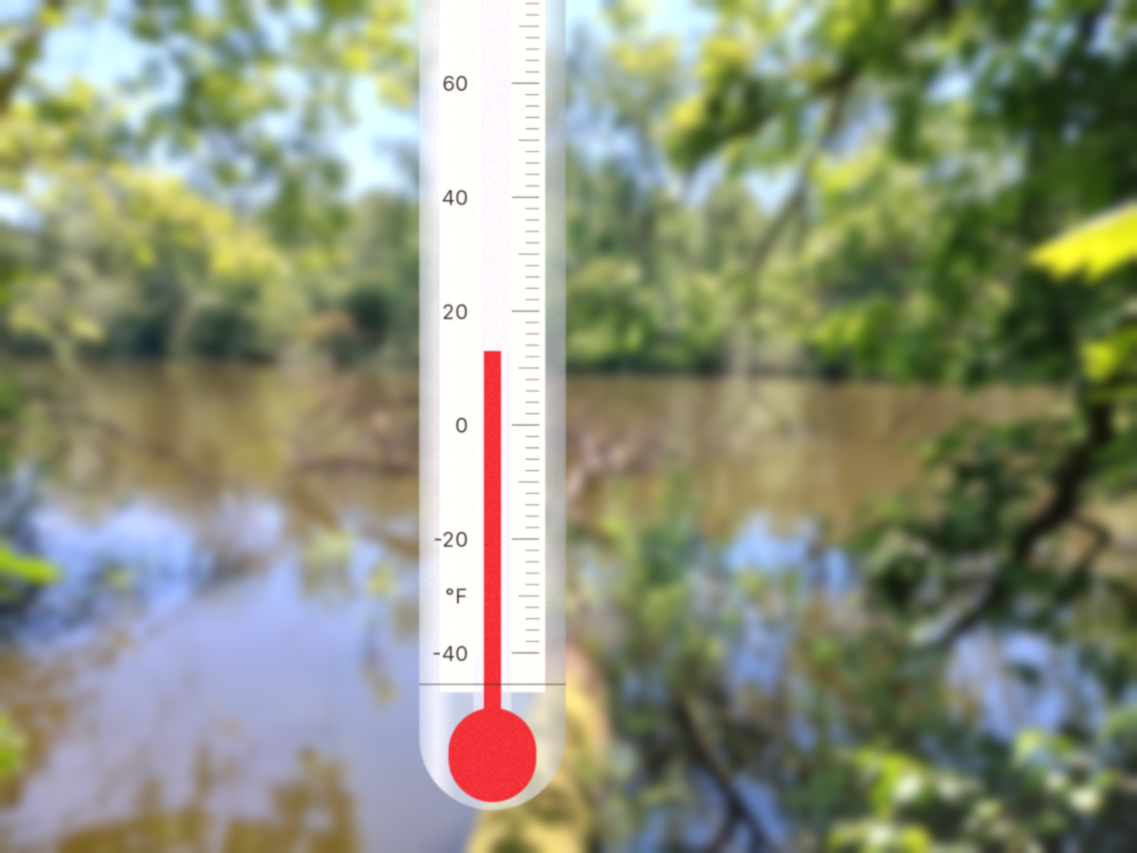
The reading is 13 °F
